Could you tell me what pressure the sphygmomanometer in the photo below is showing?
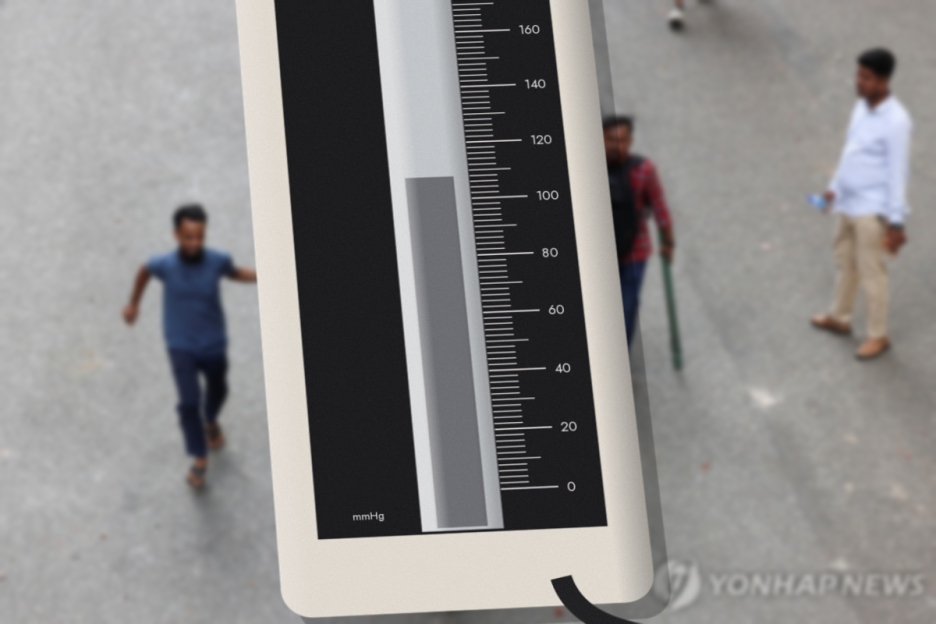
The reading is 108 mmHg
